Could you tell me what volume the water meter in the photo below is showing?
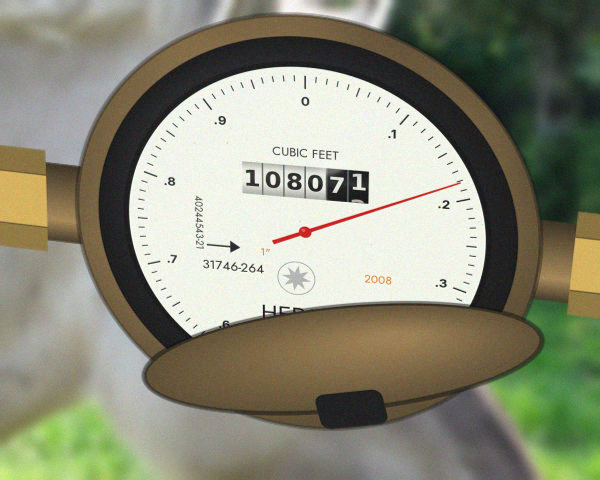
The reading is 108071.18 ft³
